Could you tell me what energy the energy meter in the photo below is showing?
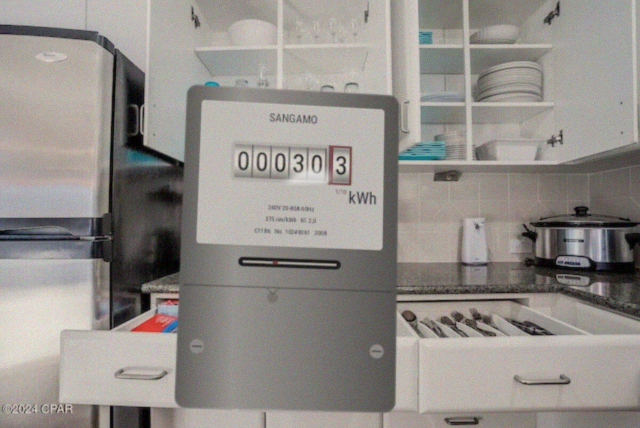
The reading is 30.3 kWh
